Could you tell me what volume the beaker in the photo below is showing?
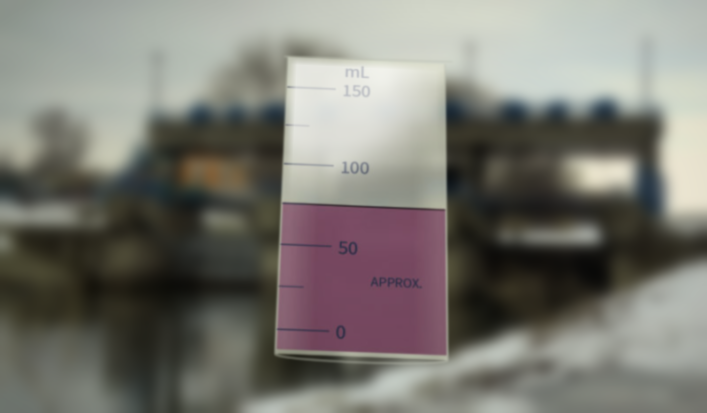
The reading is 75 mL
